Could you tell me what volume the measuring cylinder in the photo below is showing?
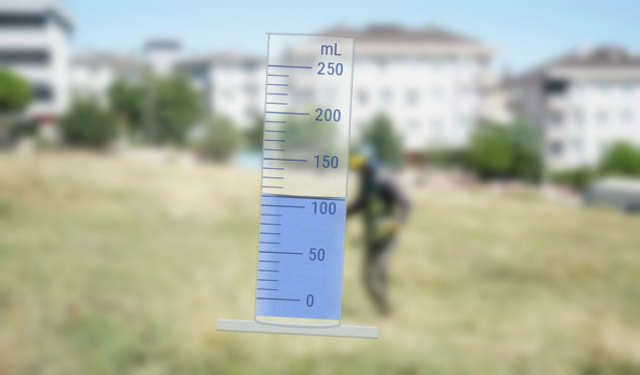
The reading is 110 mL
